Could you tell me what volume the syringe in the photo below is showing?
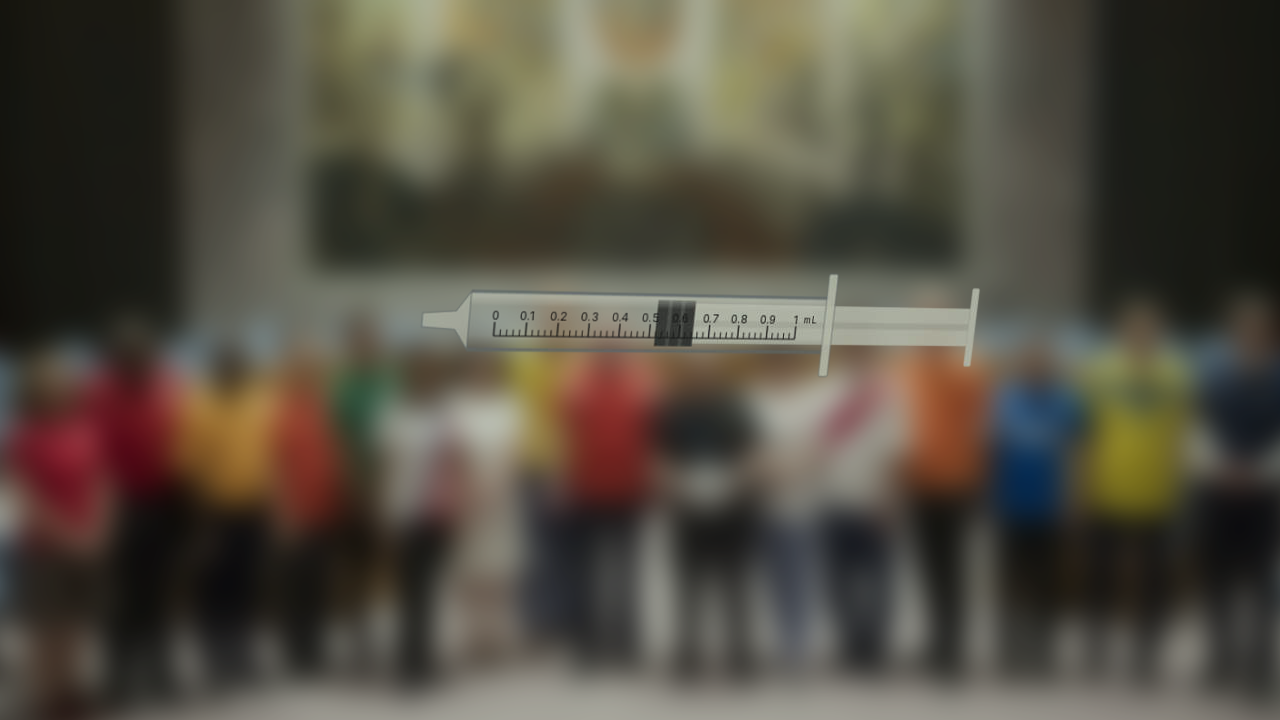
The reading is 0.52 mL
